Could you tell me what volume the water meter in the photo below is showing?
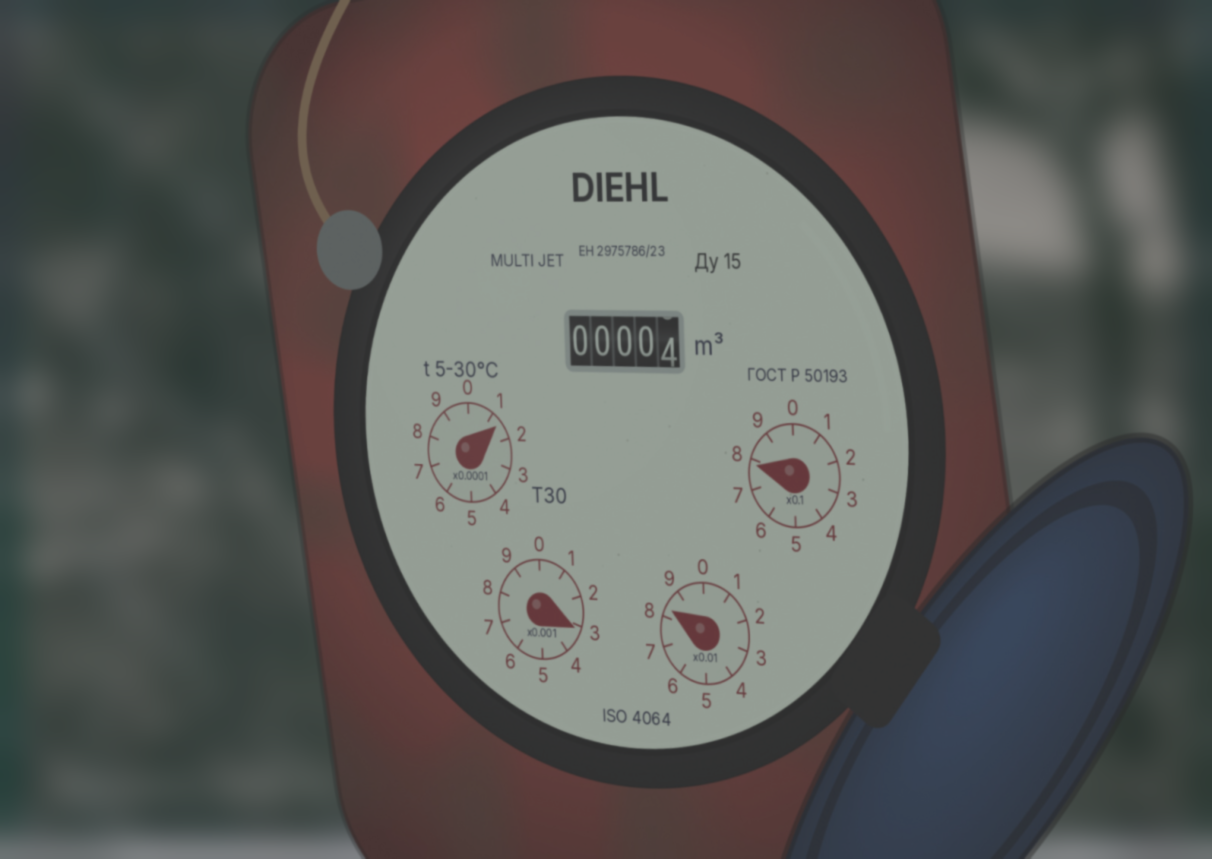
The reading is 3.7831 m³
